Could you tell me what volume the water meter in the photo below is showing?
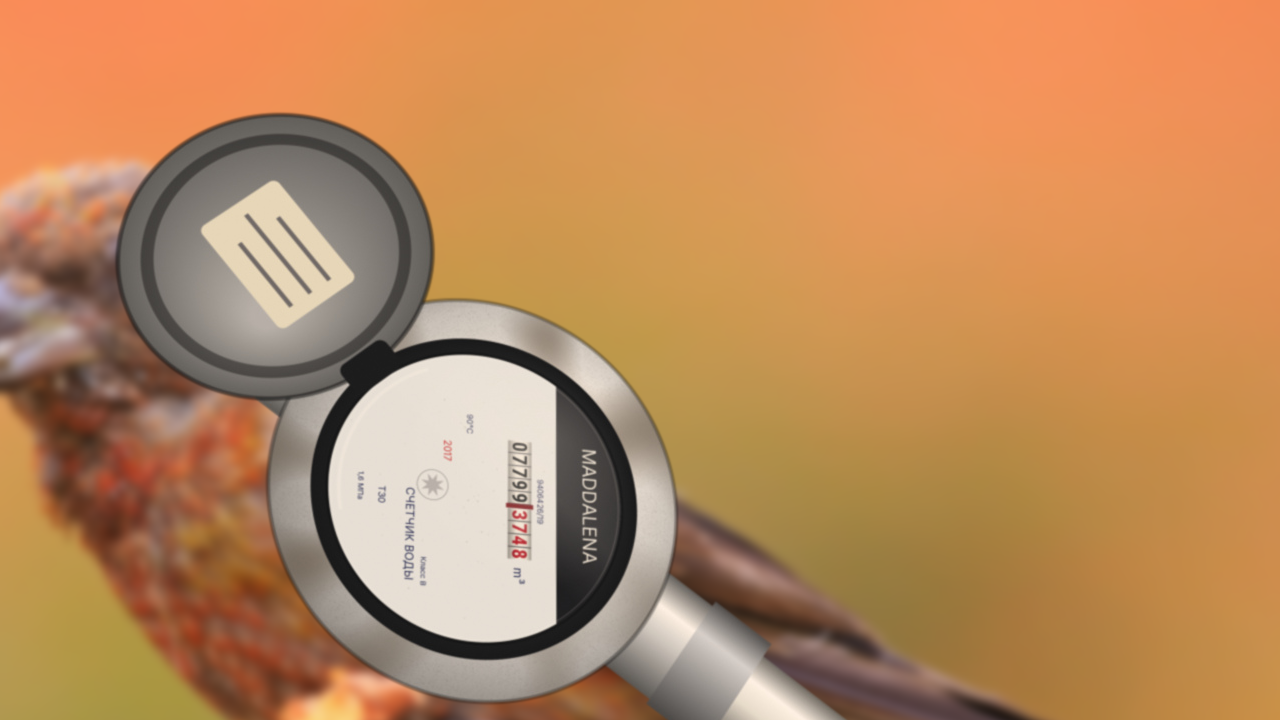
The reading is 7799.3748 m³
